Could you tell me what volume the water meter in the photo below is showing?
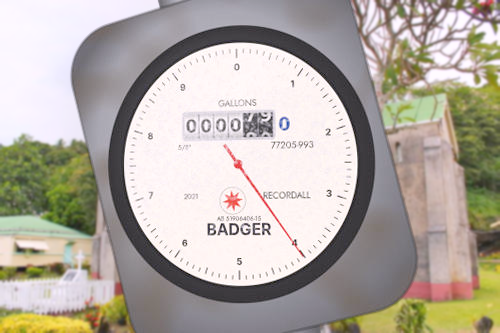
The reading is 794.0 gal
